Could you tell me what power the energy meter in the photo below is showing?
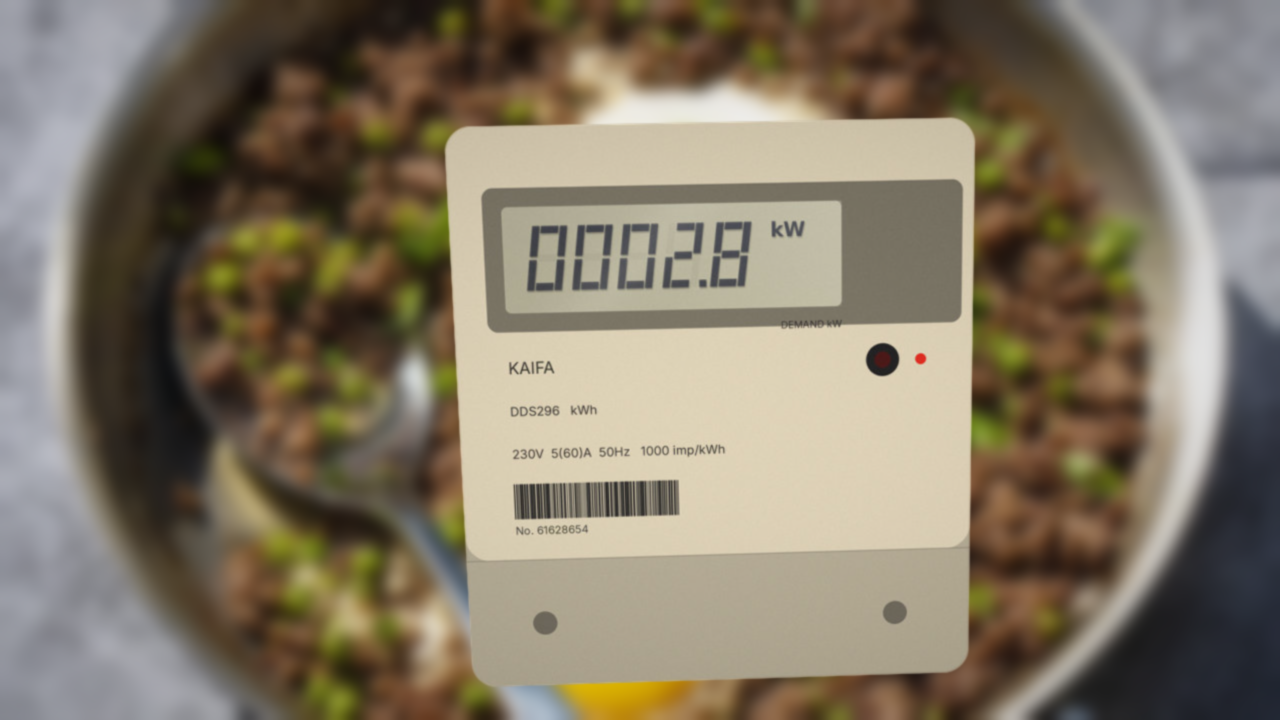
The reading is 2.8 kW
